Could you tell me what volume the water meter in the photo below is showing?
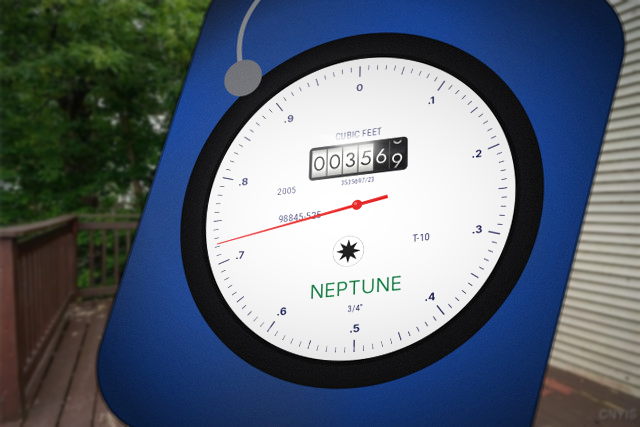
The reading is 3568.72 ft³
